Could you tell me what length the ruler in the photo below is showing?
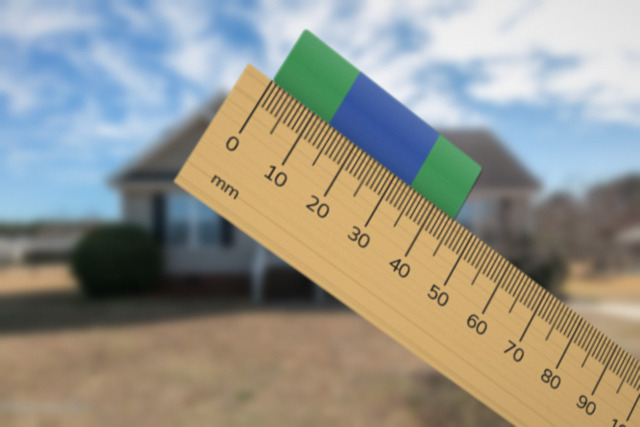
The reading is 45 mm
